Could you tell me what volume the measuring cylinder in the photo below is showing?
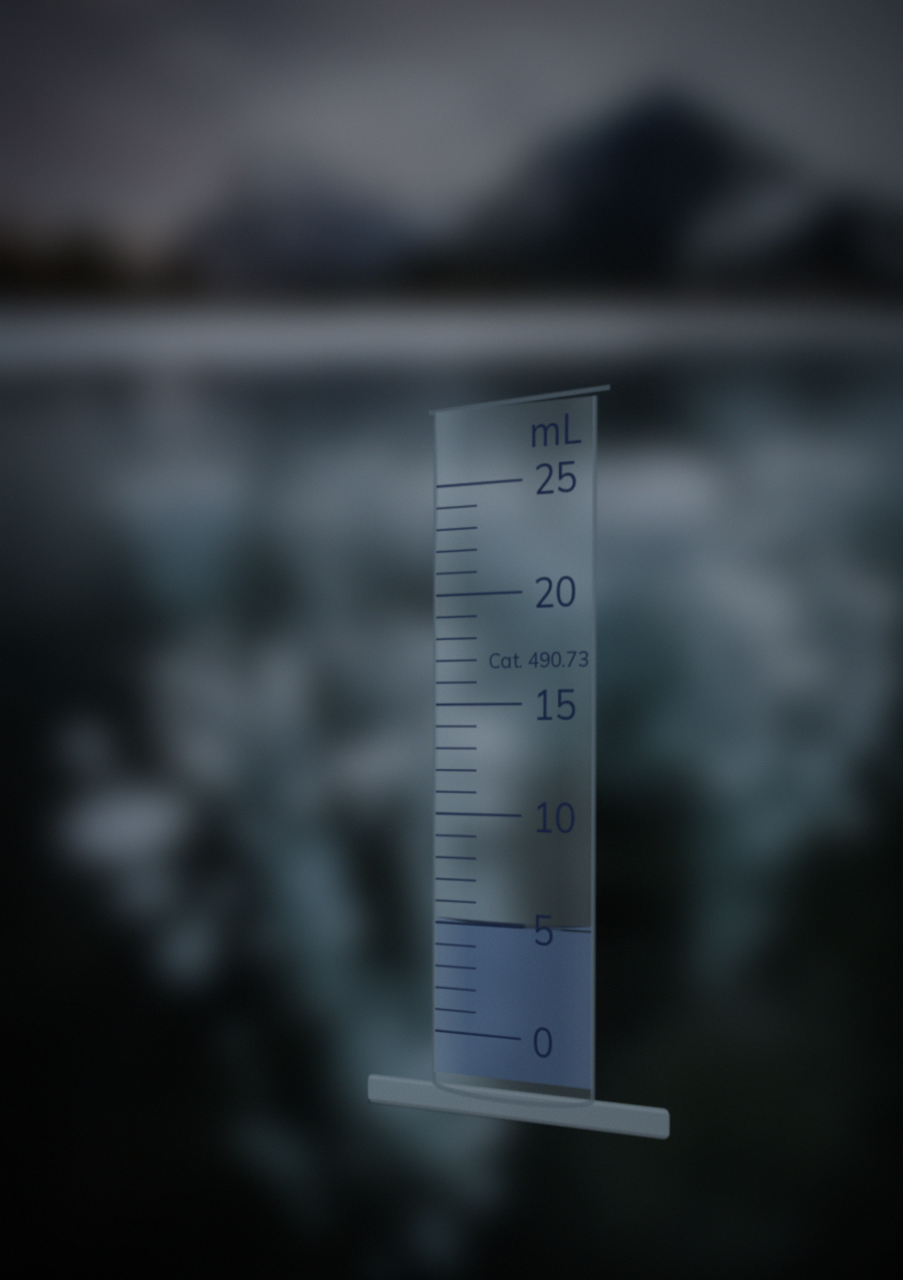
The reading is 5 mL
